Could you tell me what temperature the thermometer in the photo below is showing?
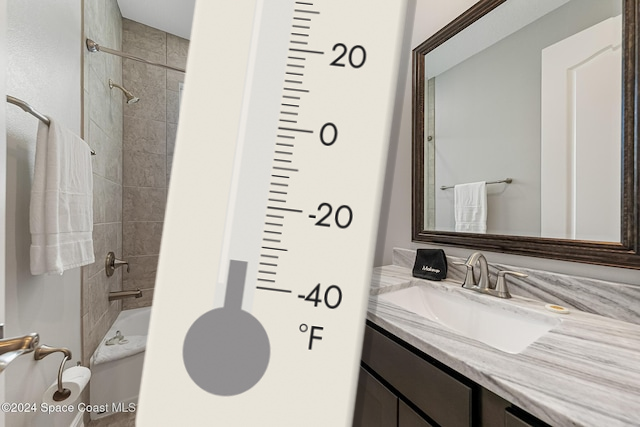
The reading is -34 °F
